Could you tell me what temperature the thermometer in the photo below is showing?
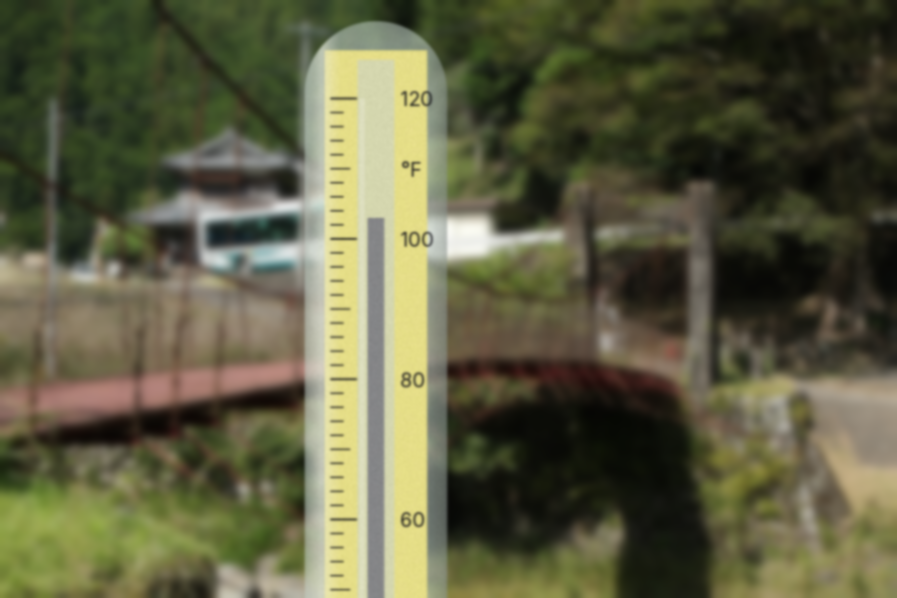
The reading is 103 °F
